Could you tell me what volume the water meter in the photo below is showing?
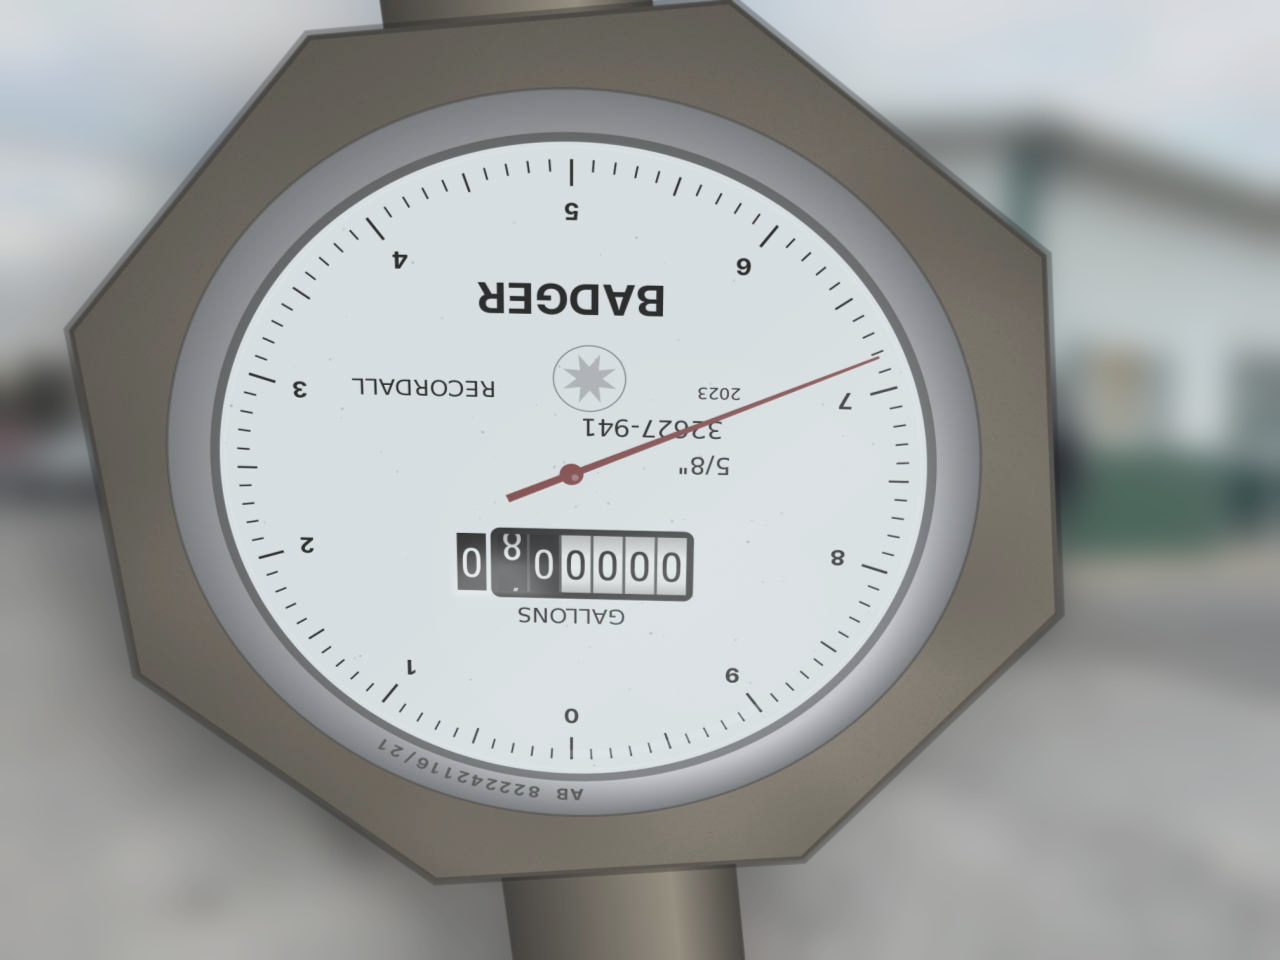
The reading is 76.8 gal
